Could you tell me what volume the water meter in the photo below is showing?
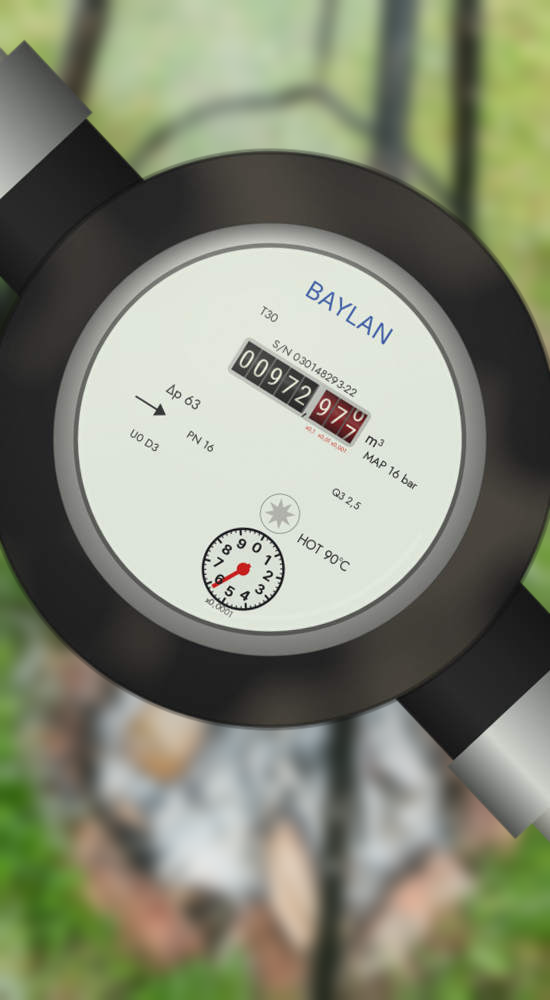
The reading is 972.9765 m³
